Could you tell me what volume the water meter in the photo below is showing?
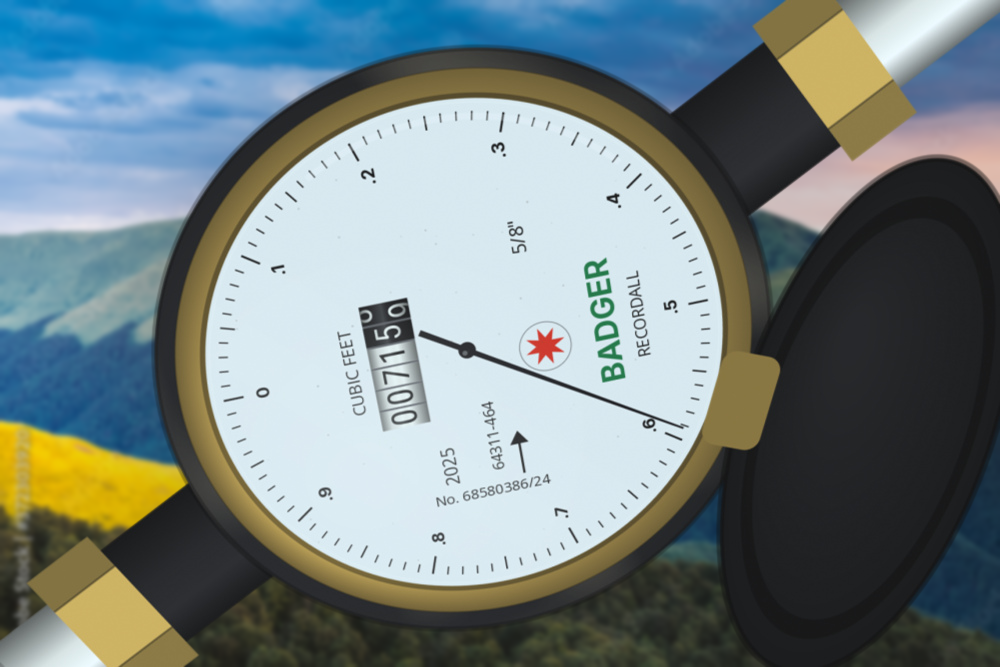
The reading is 7158.59 ft³
